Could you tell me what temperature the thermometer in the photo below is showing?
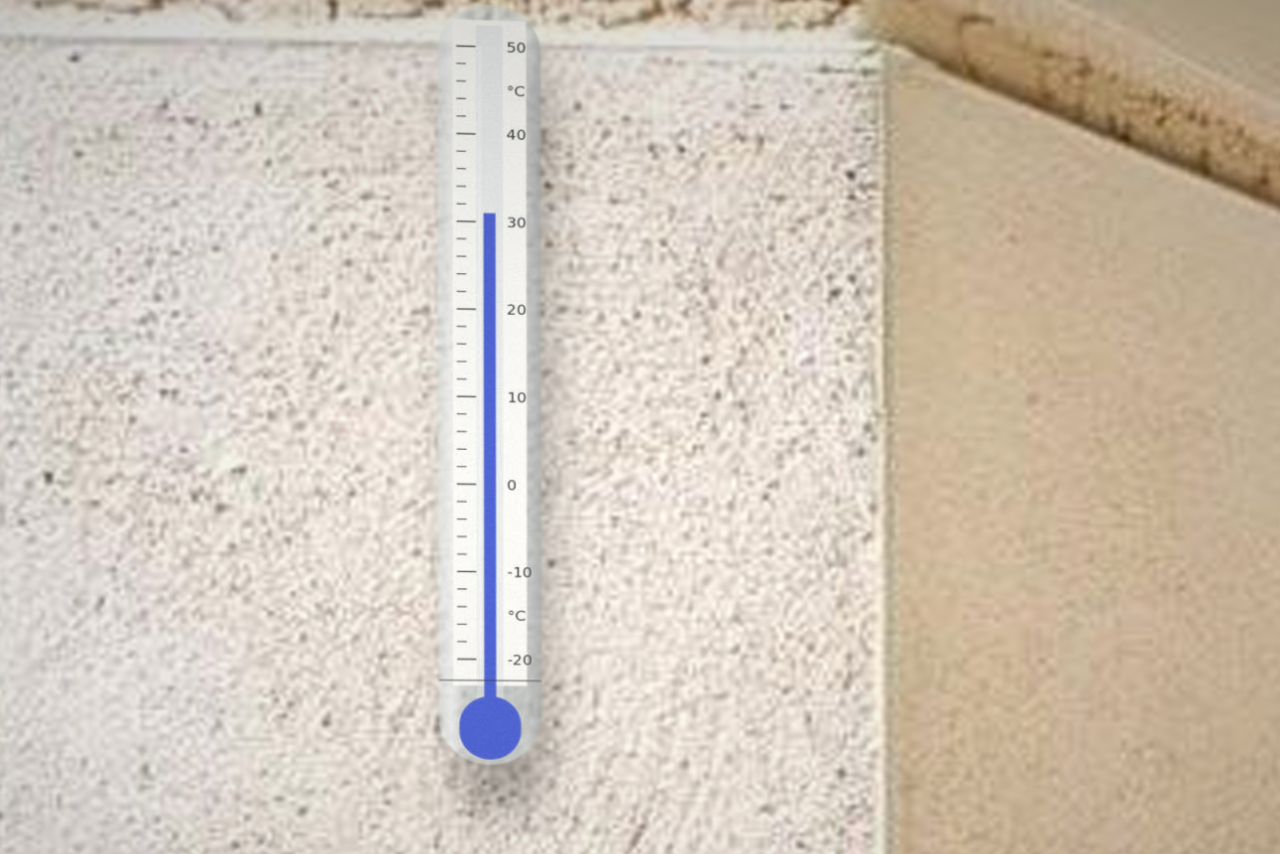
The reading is 31 °C
